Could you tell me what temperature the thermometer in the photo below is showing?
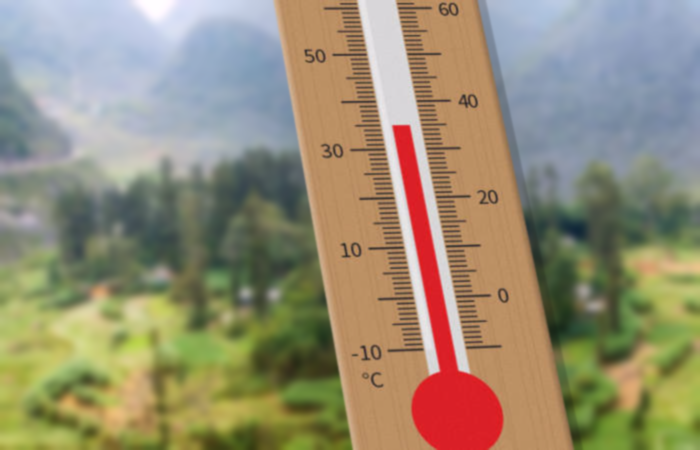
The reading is 35 °C
